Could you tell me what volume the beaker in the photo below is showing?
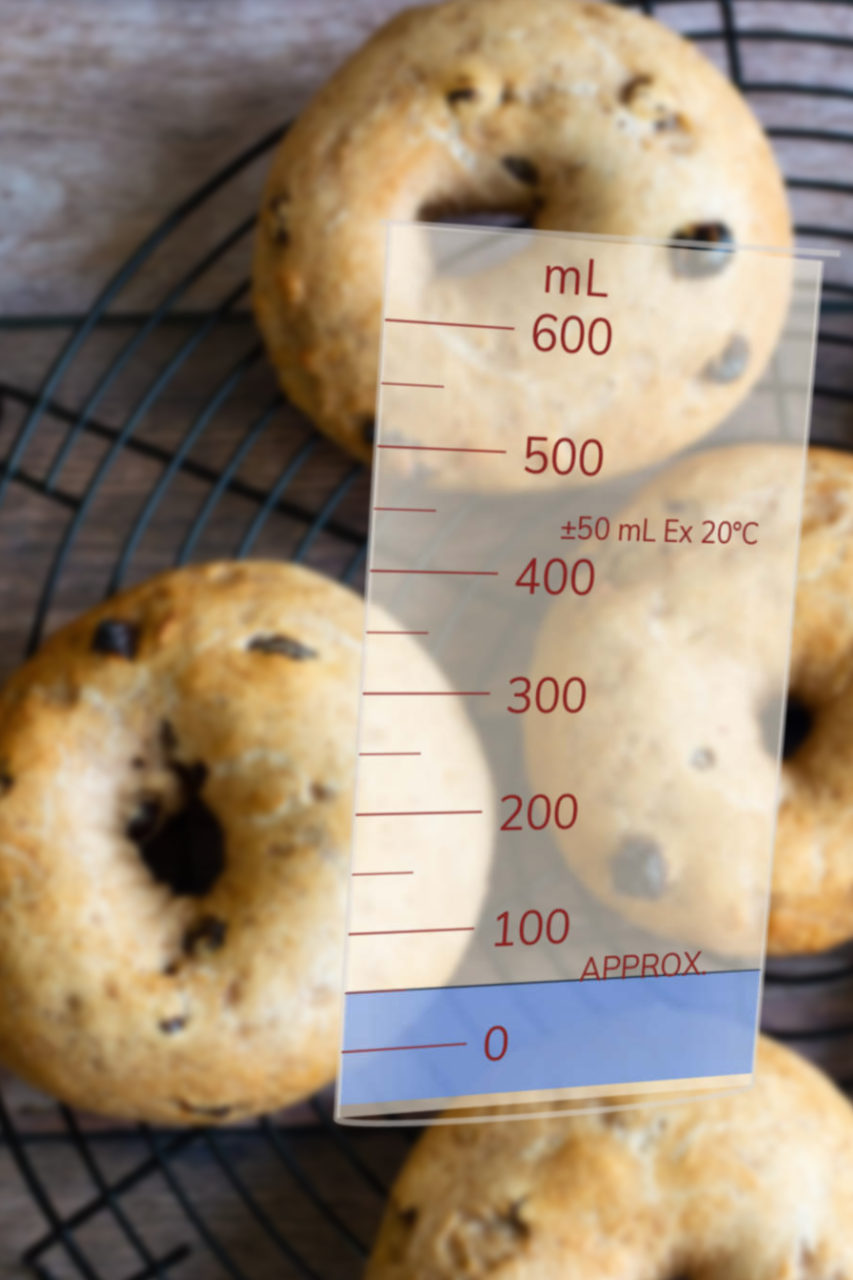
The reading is 50 mL
